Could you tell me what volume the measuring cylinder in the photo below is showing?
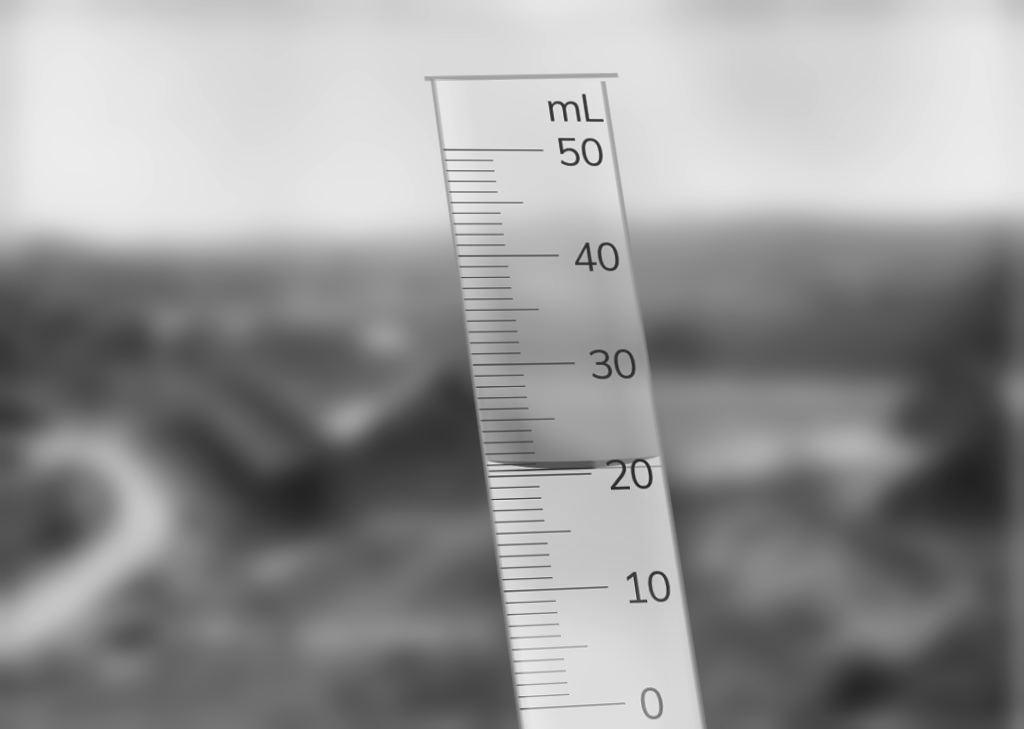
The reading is 20.5 mL
